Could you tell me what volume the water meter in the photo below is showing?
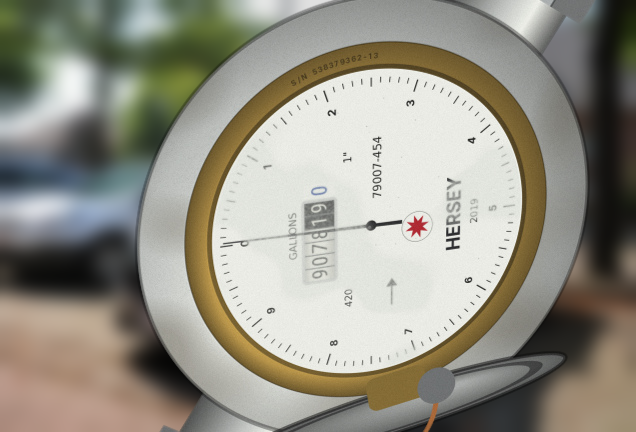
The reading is 9078190.0 gal
